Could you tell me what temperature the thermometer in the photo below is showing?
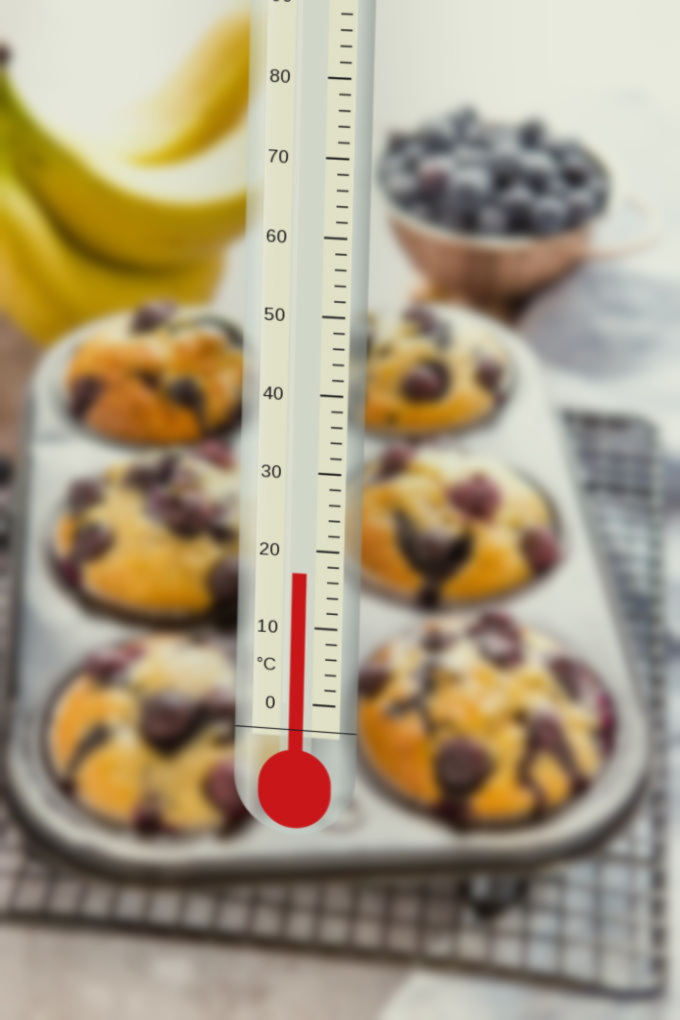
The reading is 17 °C
